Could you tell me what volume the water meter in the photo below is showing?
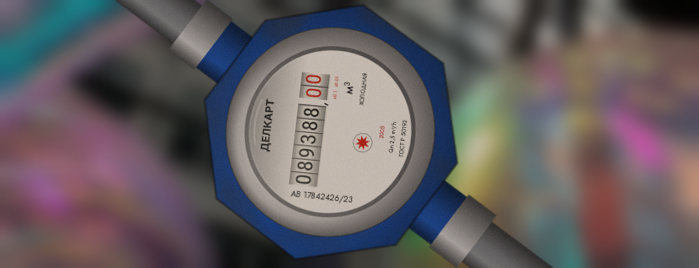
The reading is 89388.00 m³
